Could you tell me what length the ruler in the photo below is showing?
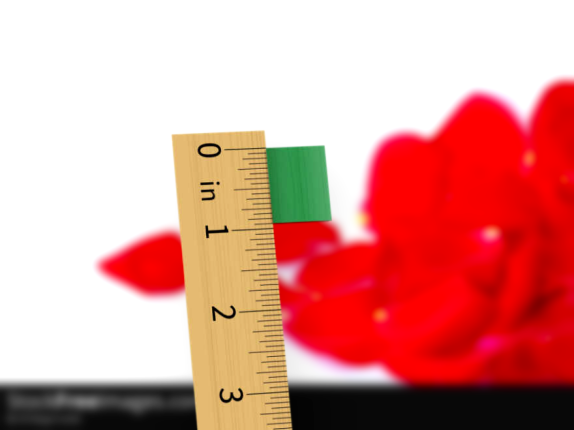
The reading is 0.9375 in
